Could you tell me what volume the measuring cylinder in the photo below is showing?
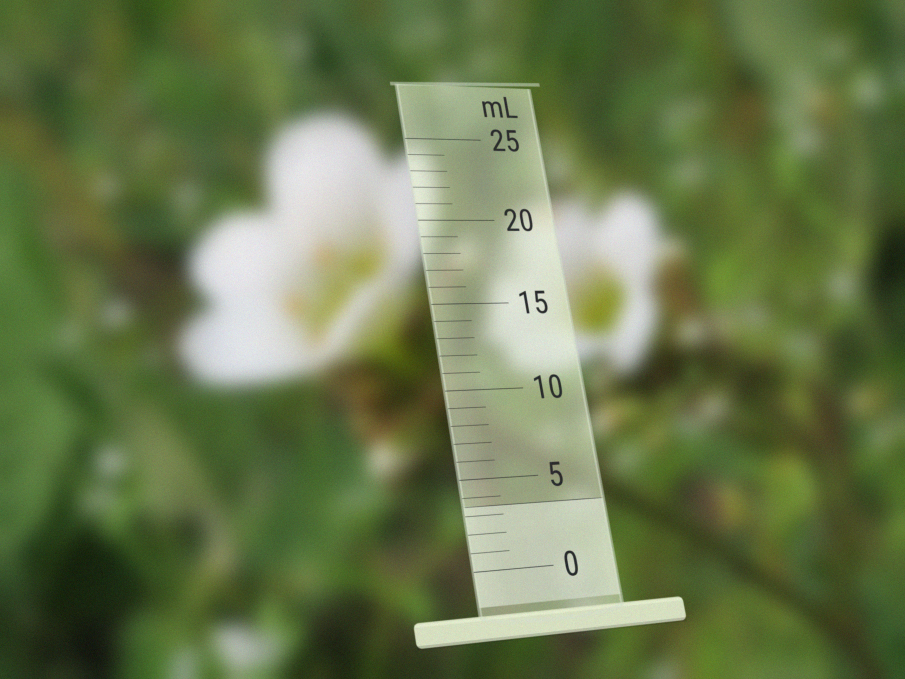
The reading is 3.5 mL
